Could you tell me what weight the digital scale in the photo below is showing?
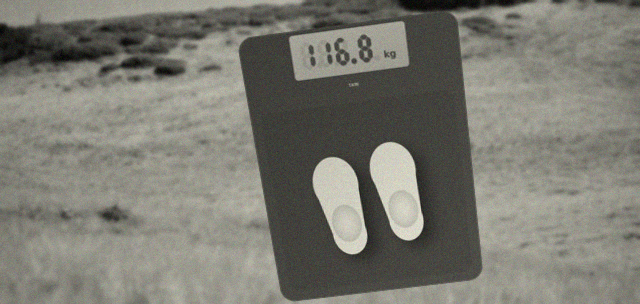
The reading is 116.8 kg
